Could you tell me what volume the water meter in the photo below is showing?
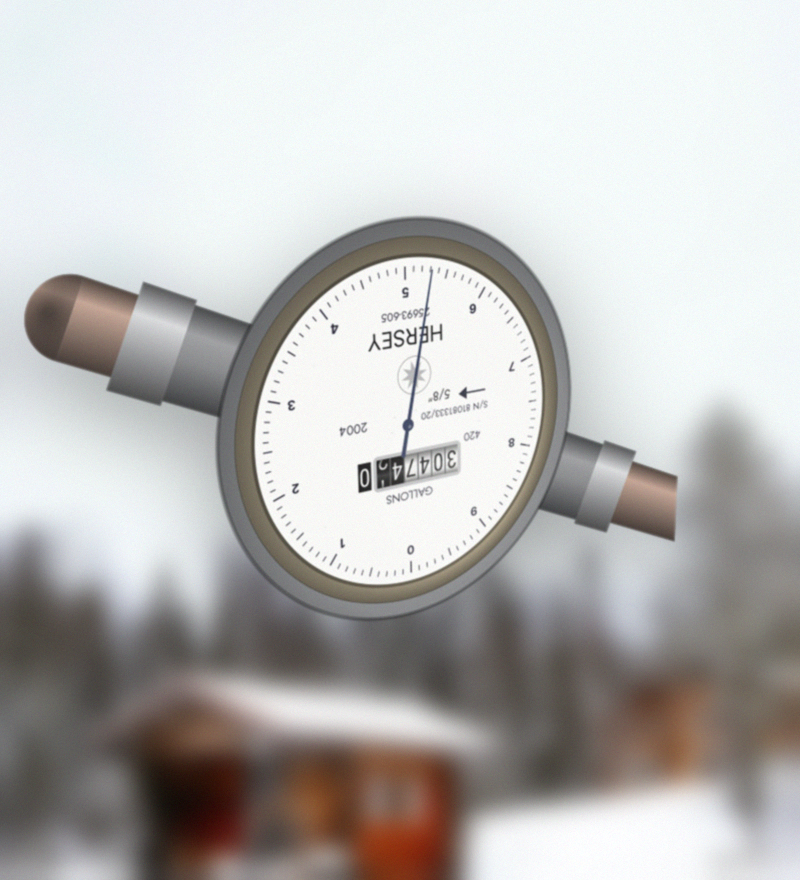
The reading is 3047415.3 gal
